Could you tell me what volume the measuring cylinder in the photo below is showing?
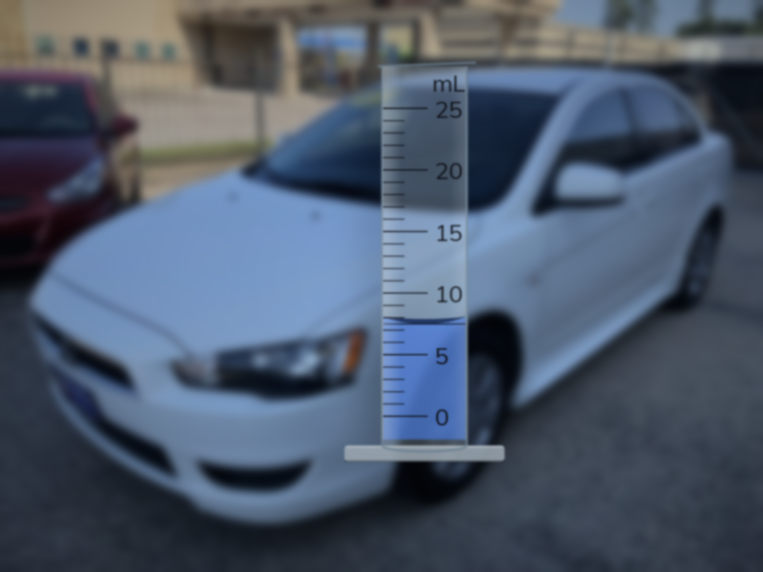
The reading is 7.5 mL
